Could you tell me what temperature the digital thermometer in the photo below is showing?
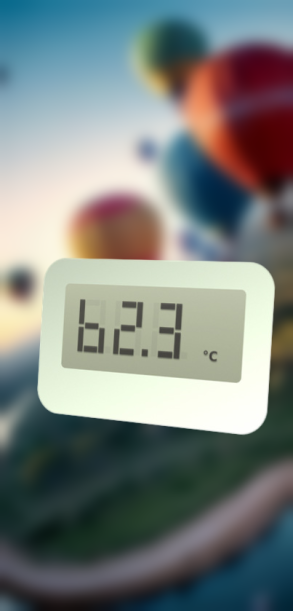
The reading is 62.3 °C
